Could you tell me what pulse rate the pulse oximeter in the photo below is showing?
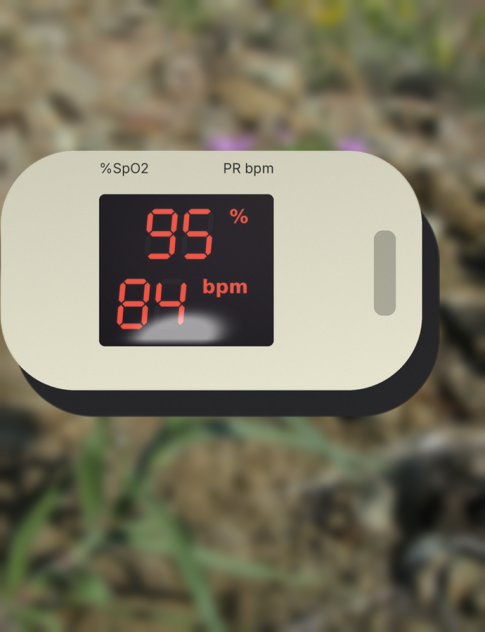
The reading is 84 bpm
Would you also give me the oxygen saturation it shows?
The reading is 95 %
